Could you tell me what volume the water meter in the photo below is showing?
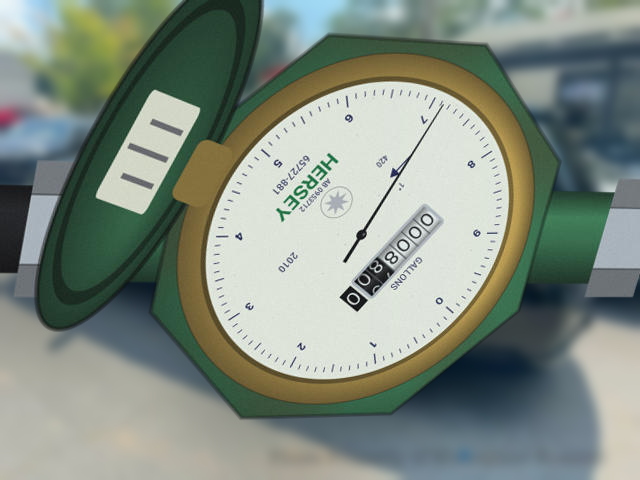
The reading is 8797.1 gal
